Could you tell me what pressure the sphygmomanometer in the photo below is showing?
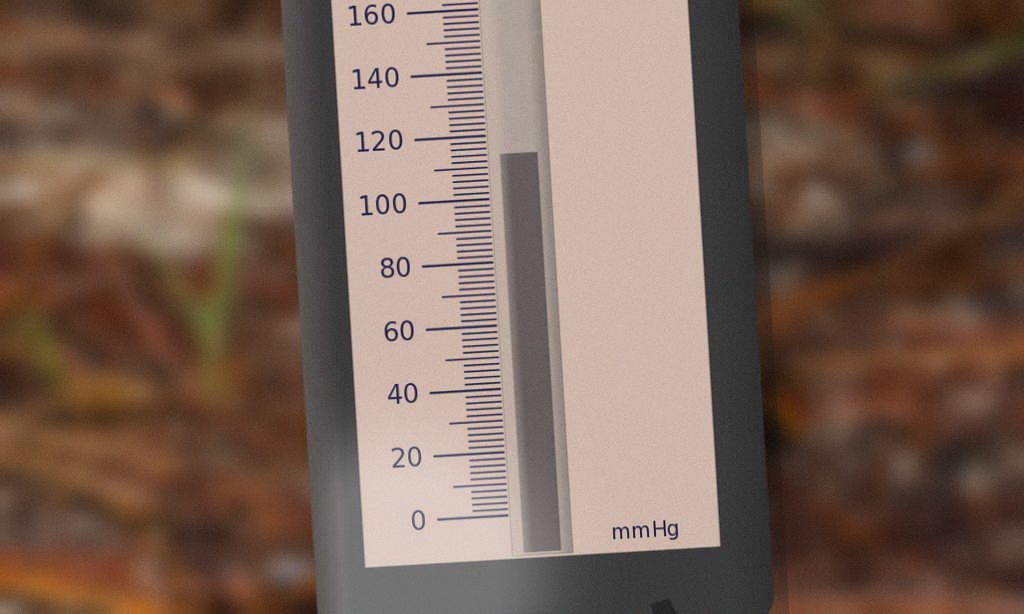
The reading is 114 mmHg
